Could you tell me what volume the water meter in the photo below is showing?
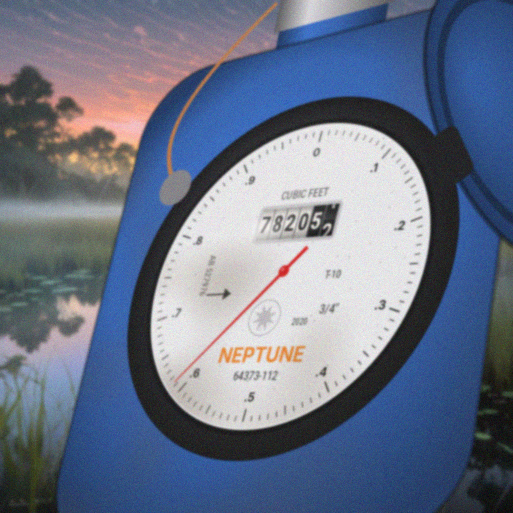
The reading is 782051.61 ft³
